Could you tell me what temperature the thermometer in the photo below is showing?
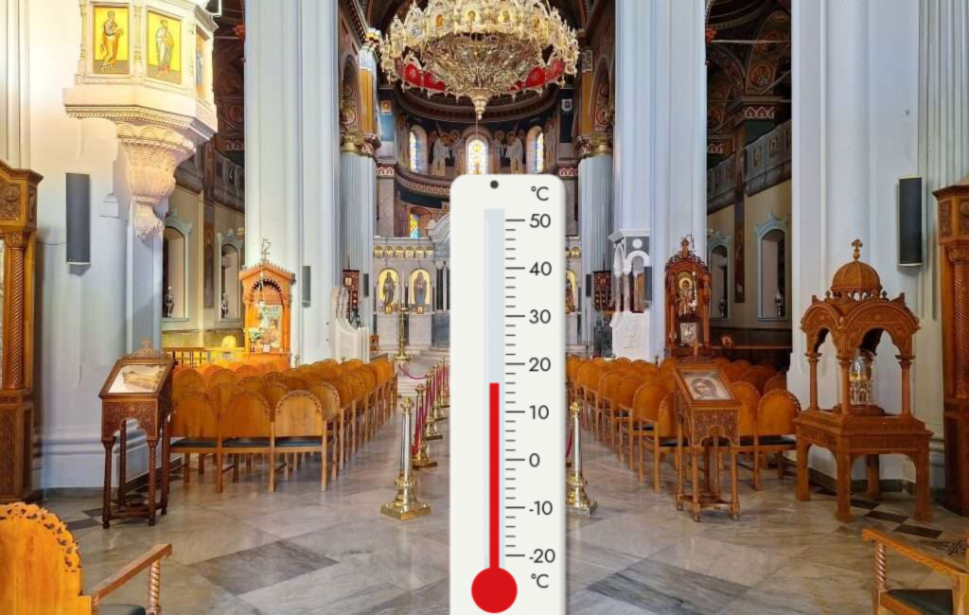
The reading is 16 °C
